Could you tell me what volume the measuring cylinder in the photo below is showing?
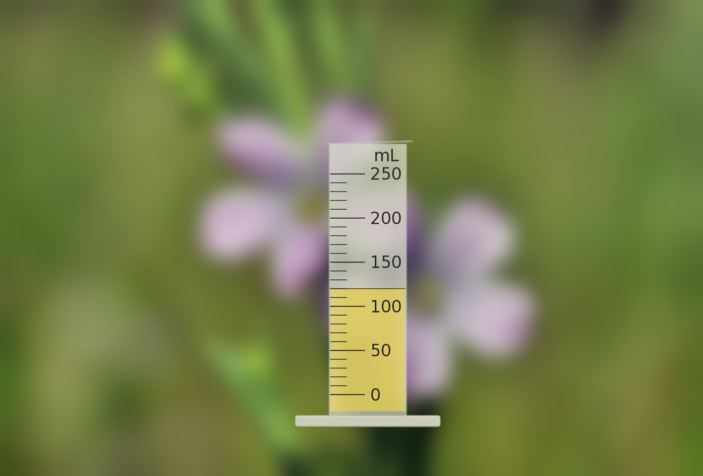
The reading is 120 mL
